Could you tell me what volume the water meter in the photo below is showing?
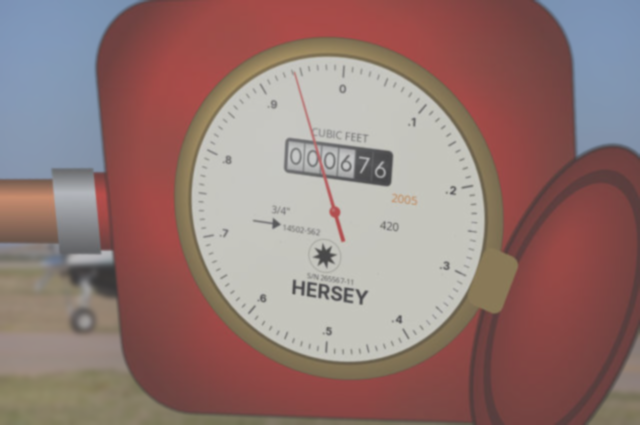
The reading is 675.94 ft³
